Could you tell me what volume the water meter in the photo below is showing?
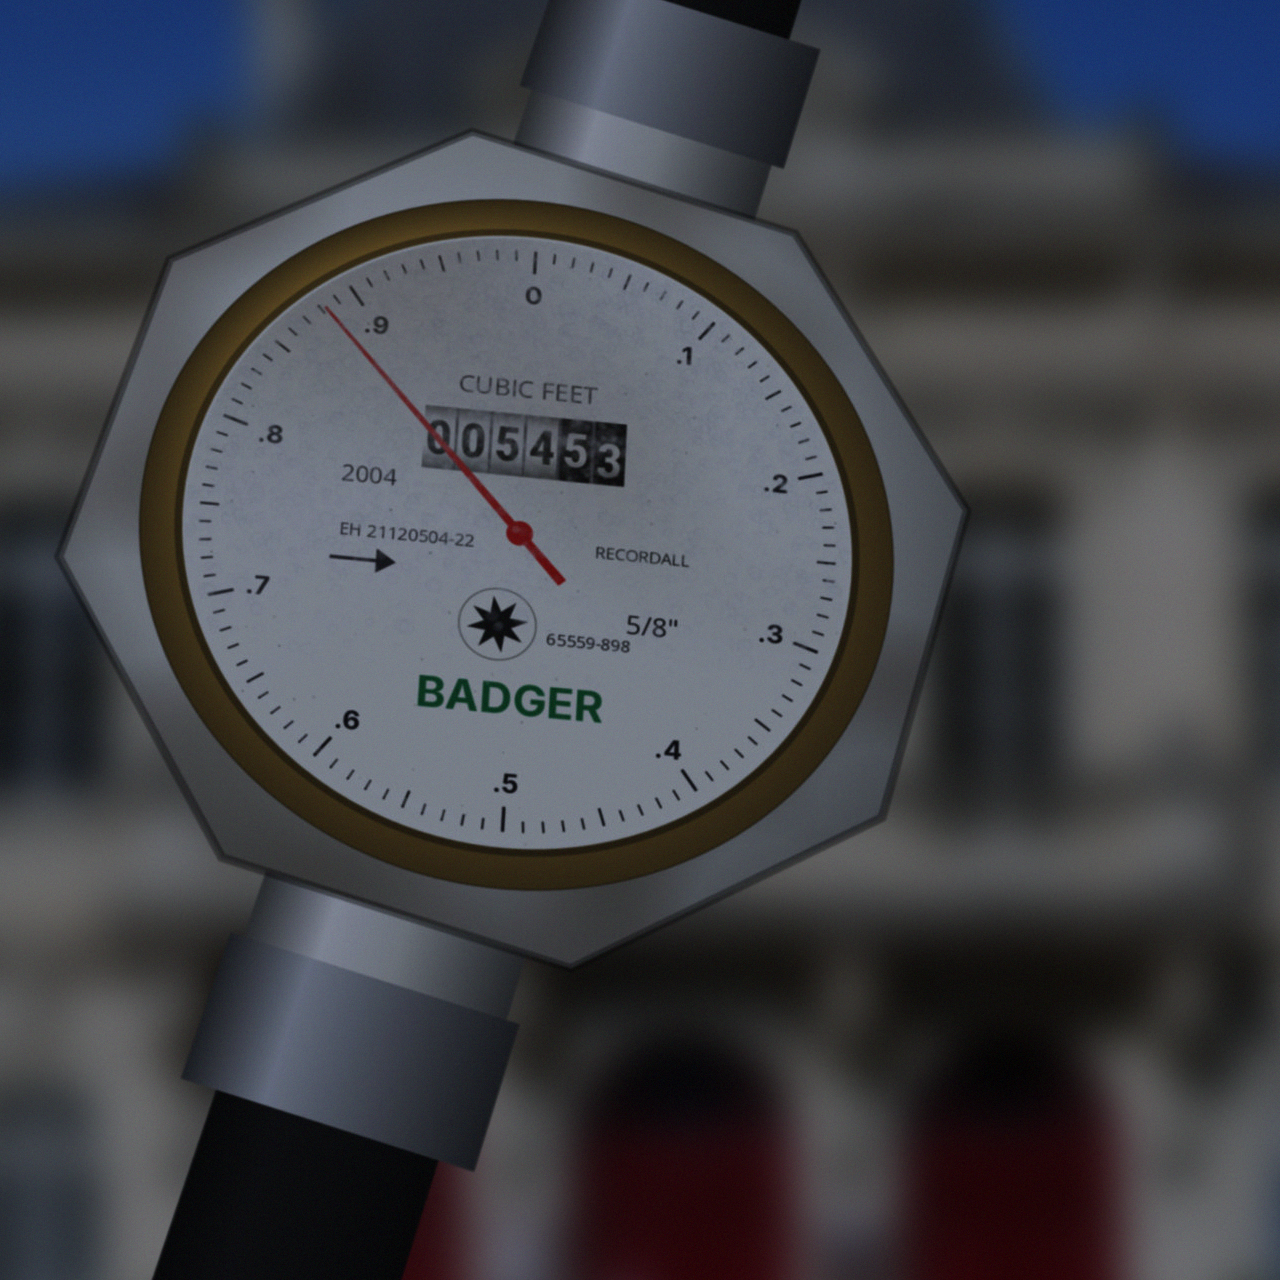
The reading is 5452.88 ft³
